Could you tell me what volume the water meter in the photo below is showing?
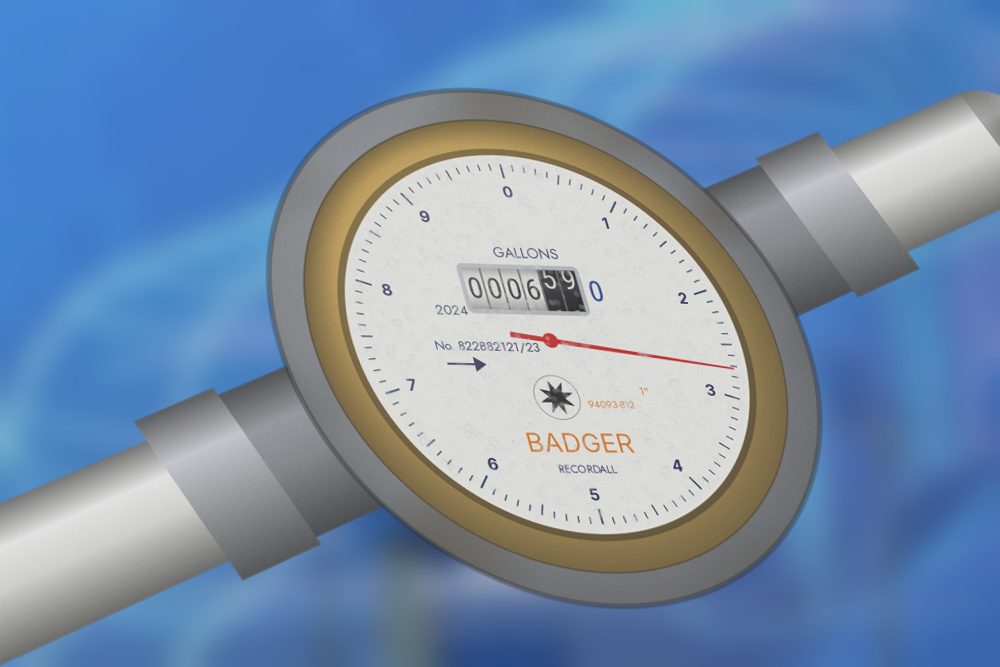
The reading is 6592.7 gal
